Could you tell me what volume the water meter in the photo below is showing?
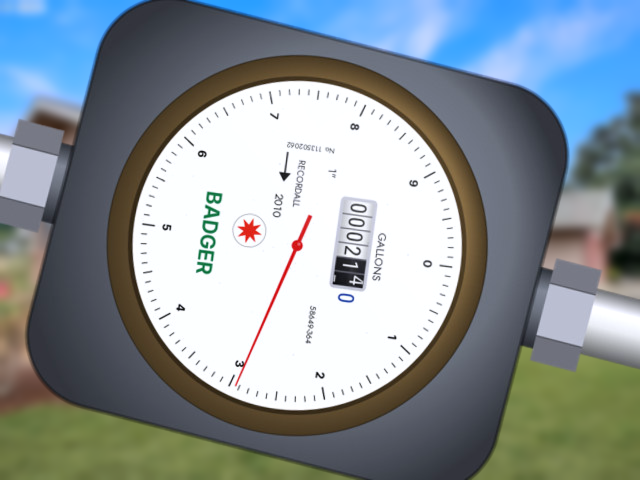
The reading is 2142.9 gal
